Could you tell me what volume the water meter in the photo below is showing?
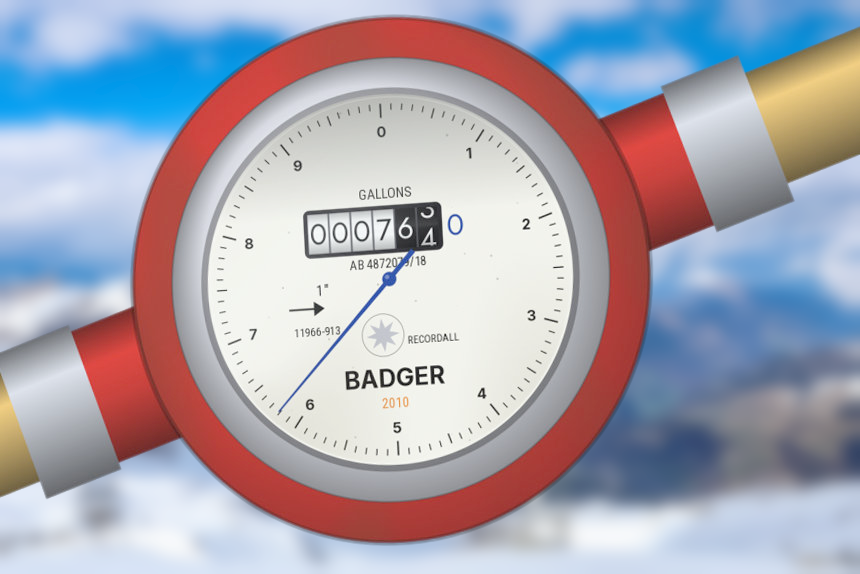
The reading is 7636.2 gal
